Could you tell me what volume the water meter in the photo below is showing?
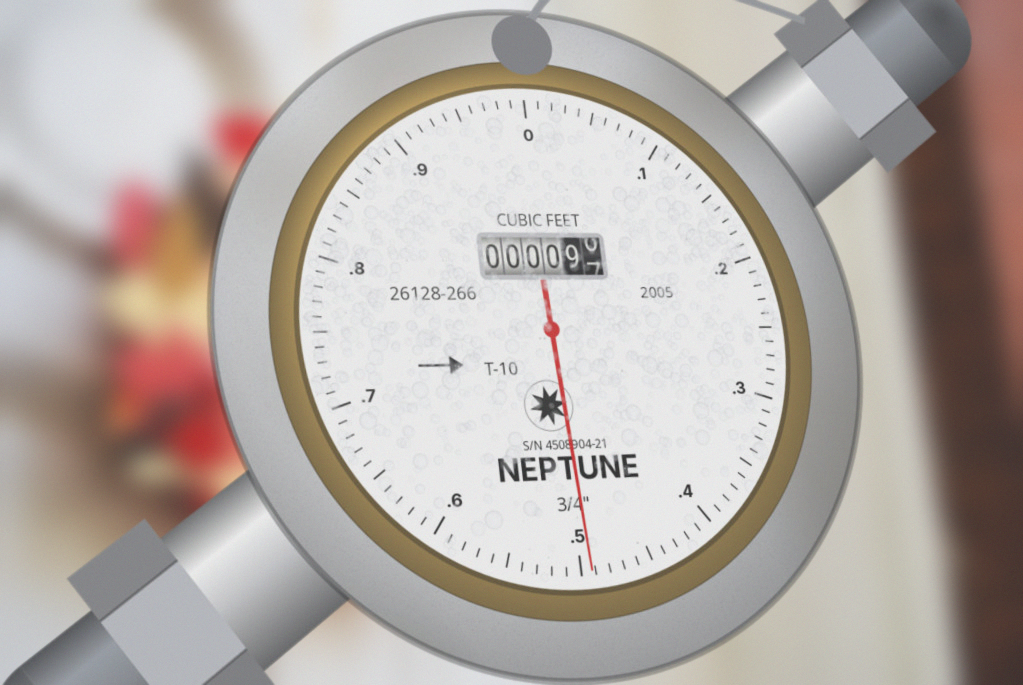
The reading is 96.49 ft³
